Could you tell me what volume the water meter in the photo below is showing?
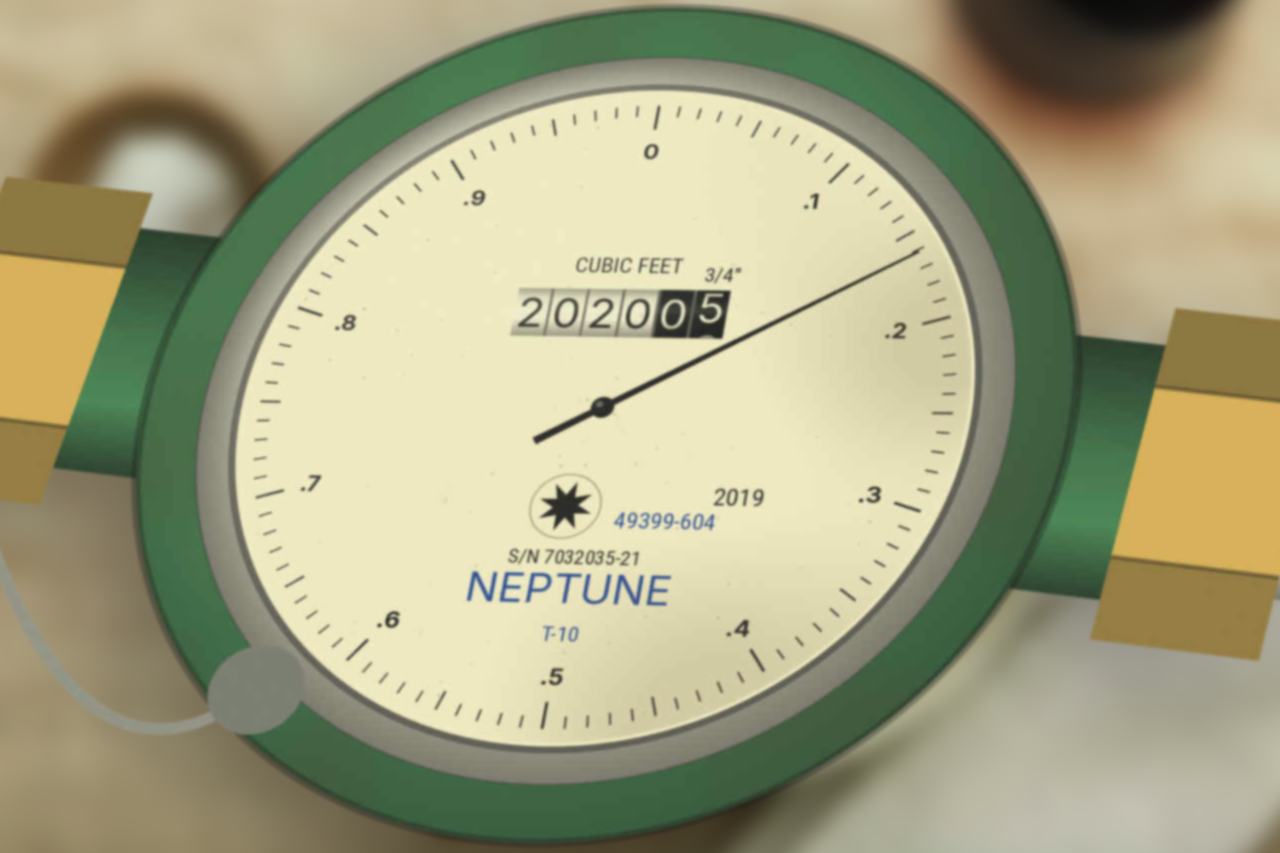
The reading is 202005.16 ft³
